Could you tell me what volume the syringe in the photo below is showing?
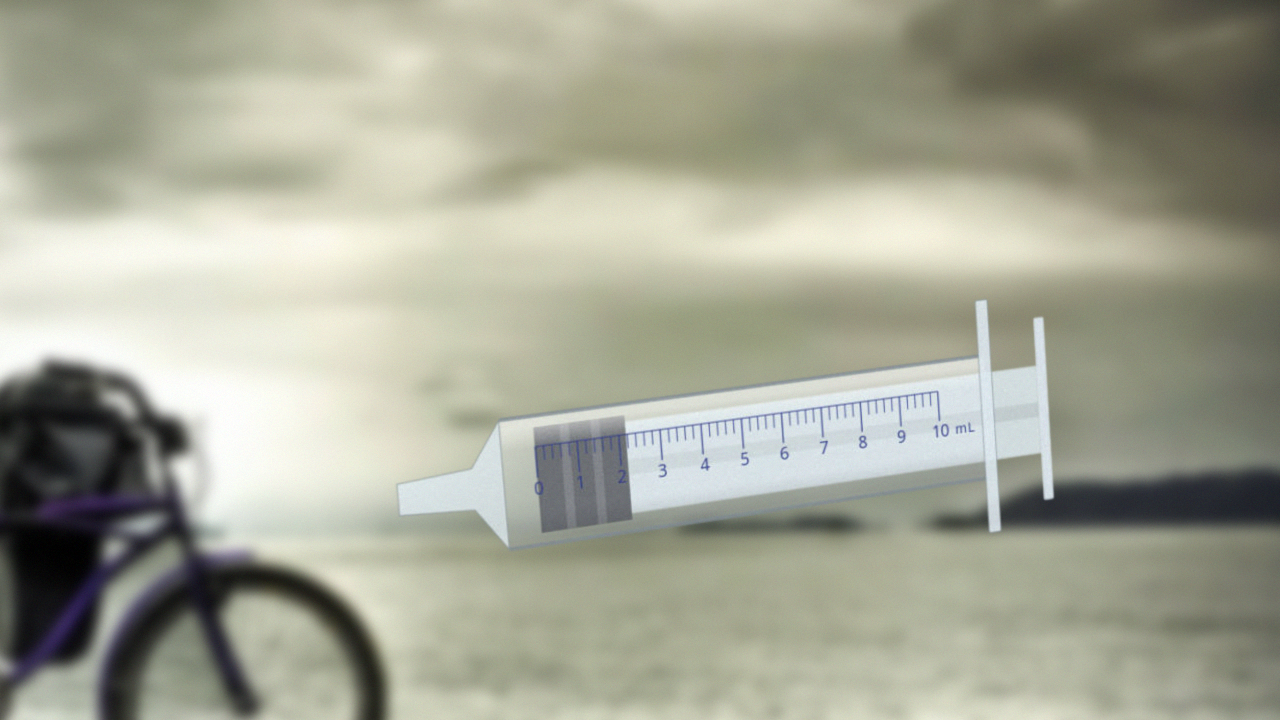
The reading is 0 mL
